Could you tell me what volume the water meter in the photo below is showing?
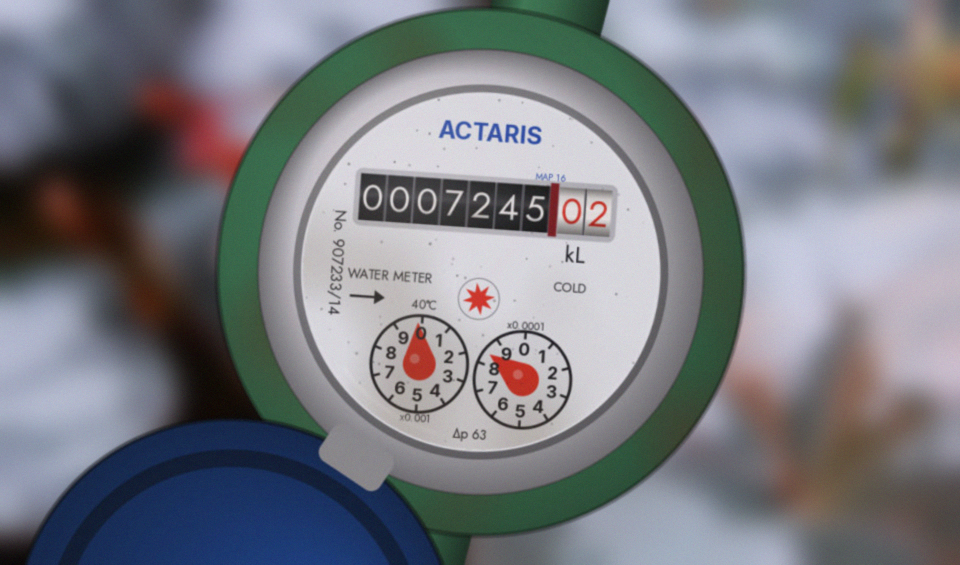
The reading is 7245.0198 kL
